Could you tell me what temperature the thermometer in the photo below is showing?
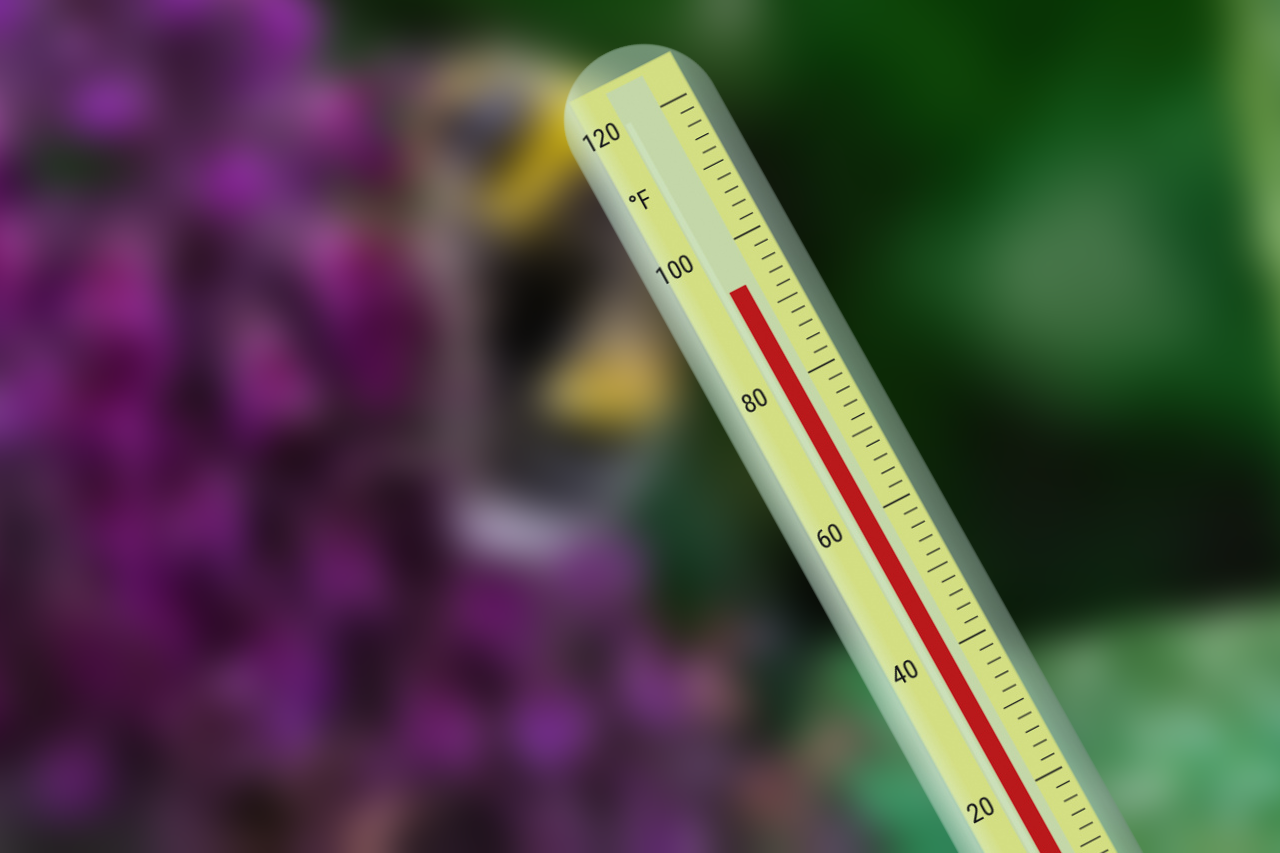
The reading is 94 °F
